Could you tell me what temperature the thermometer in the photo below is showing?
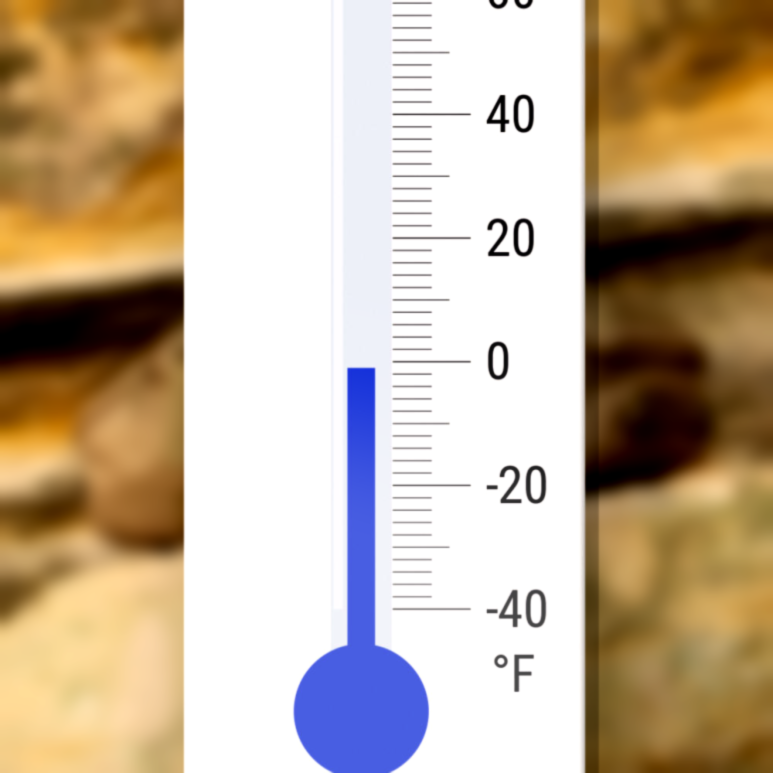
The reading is -1 °F
